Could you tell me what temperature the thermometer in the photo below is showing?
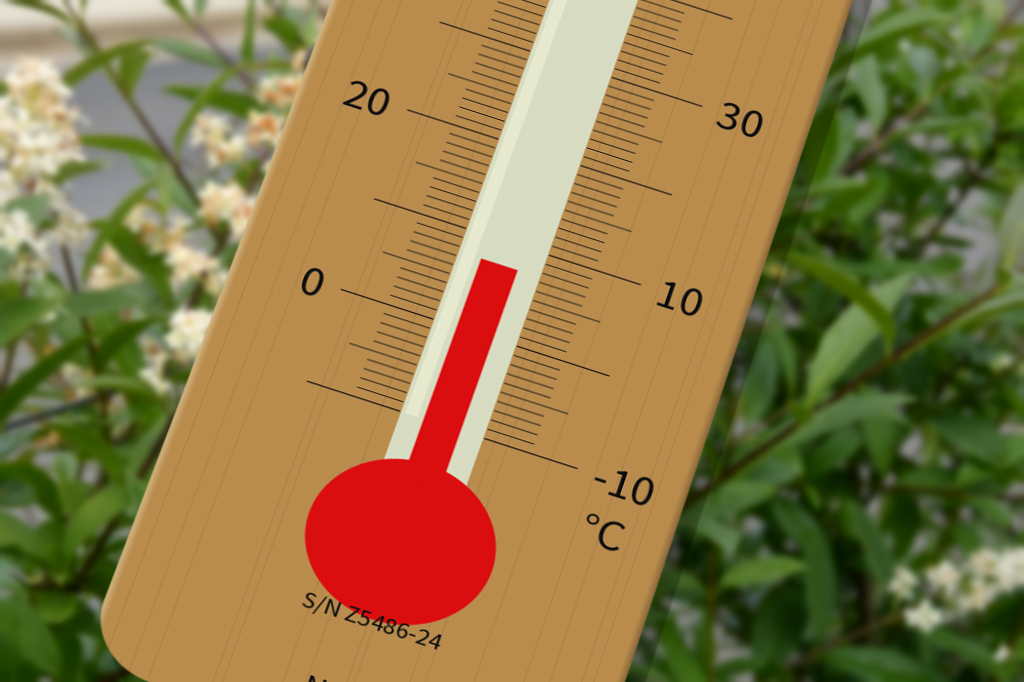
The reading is 7.5 °C
